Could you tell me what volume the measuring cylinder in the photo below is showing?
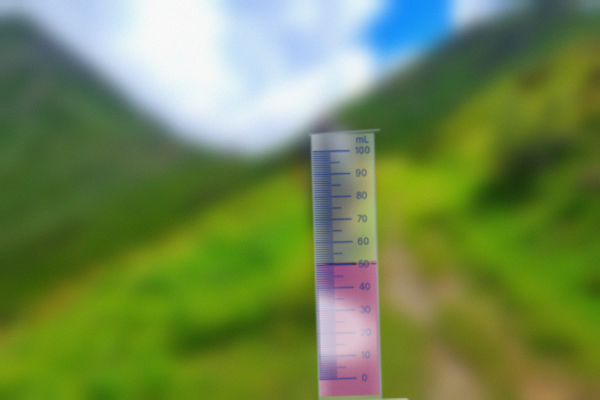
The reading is 50 mL
